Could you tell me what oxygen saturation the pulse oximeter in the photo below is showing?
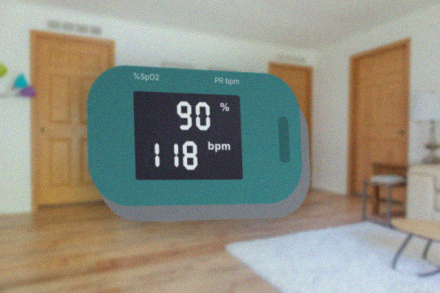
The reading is 90 %
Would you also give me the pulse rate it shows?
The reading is 118 bpm
